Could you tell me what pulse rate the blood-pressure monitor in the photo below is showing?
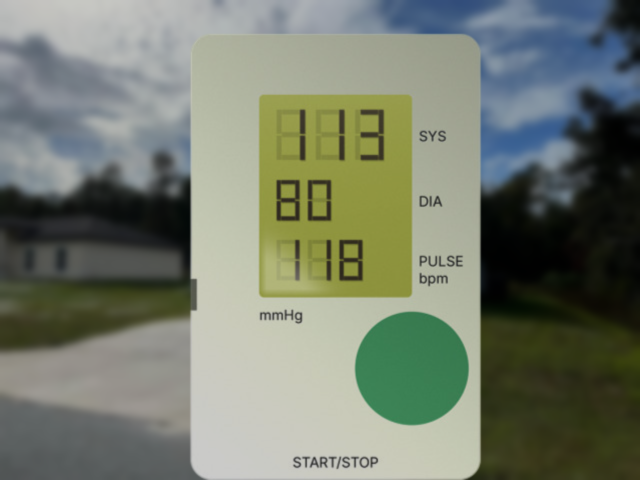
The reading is 118 bpm
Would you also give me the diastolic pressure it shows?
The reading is 80 mmHg
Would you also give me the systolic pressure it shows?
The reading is 113 mmHg
